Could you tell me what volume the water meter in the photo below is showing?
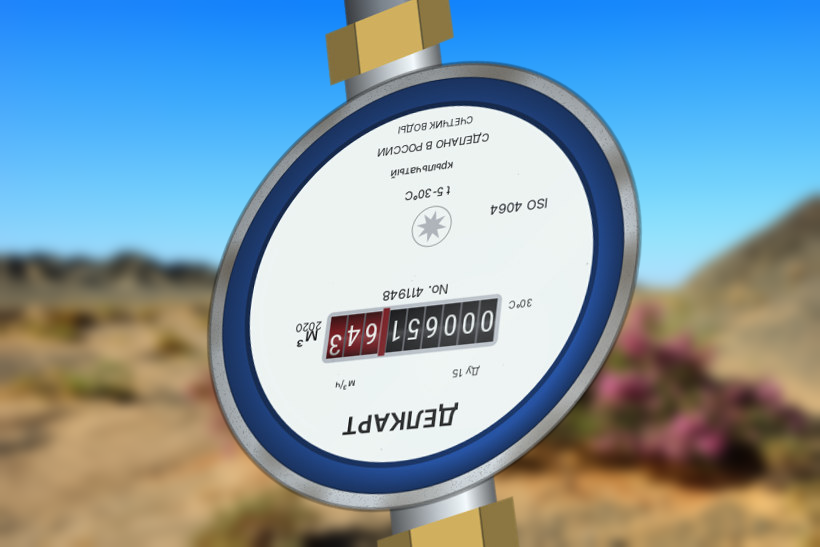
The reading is 651.643 m³
